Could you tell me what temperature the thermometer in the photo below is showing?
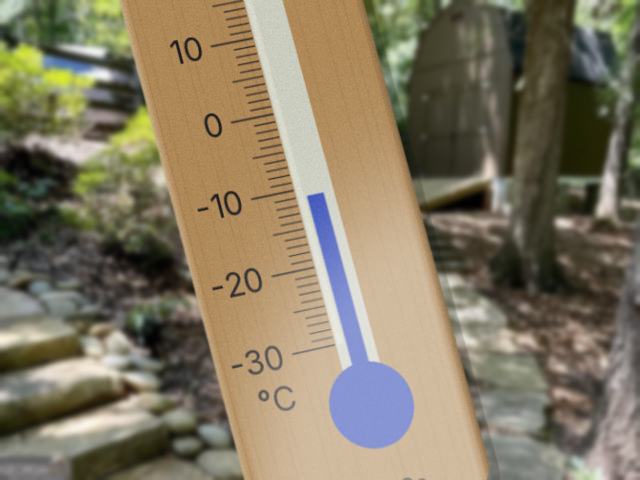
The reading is -11 °C
